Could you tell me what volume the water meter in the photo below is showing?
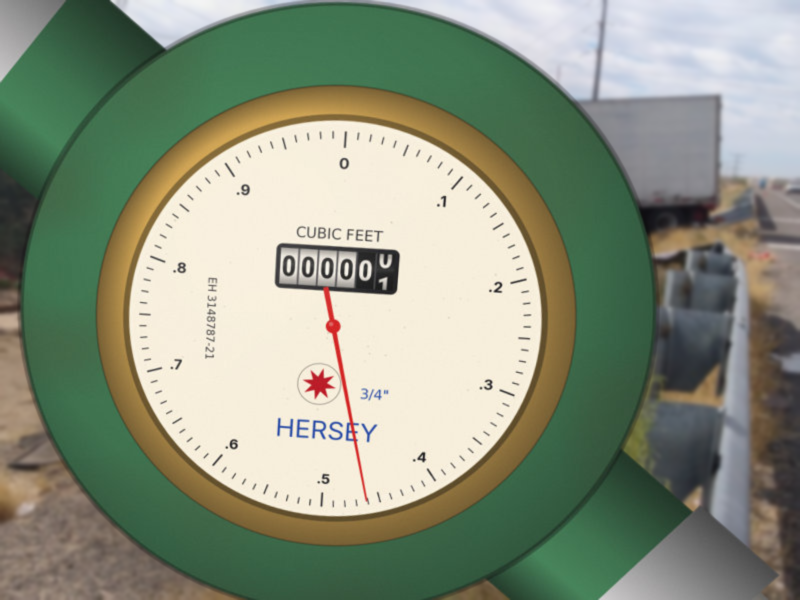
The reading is 0.46 ft³
